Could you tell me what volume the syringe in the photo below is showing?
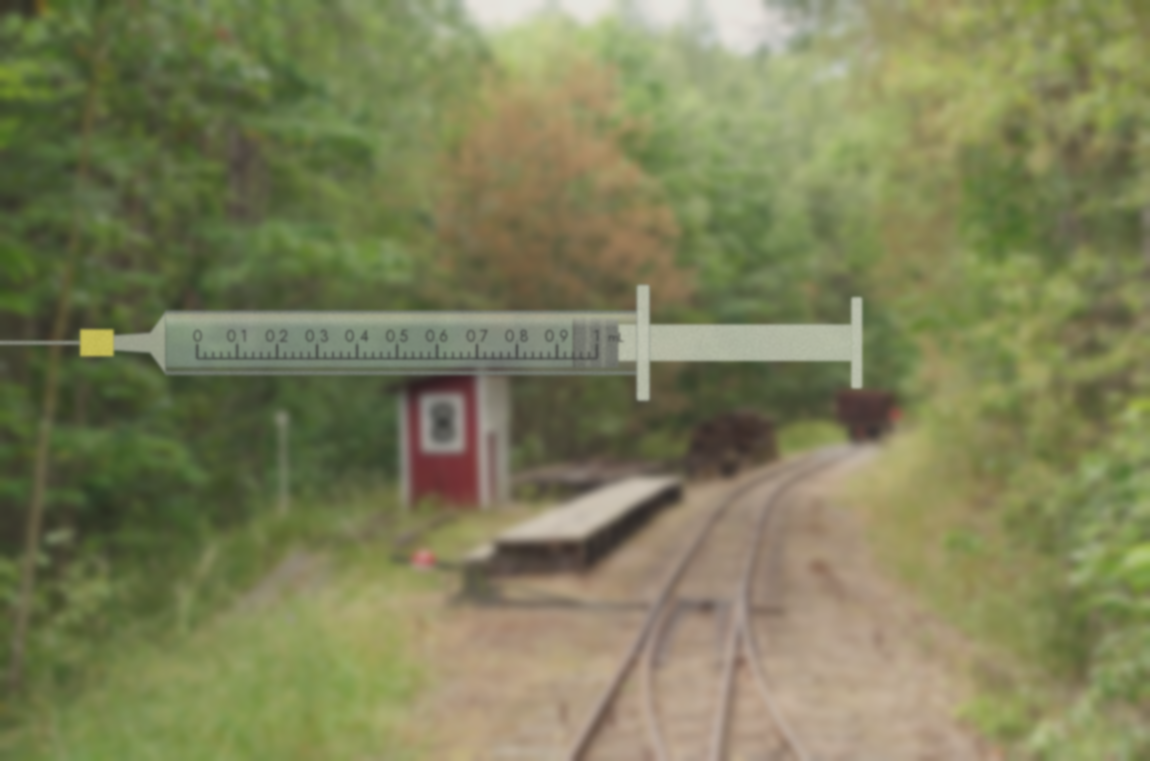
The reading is 0.94 mL
